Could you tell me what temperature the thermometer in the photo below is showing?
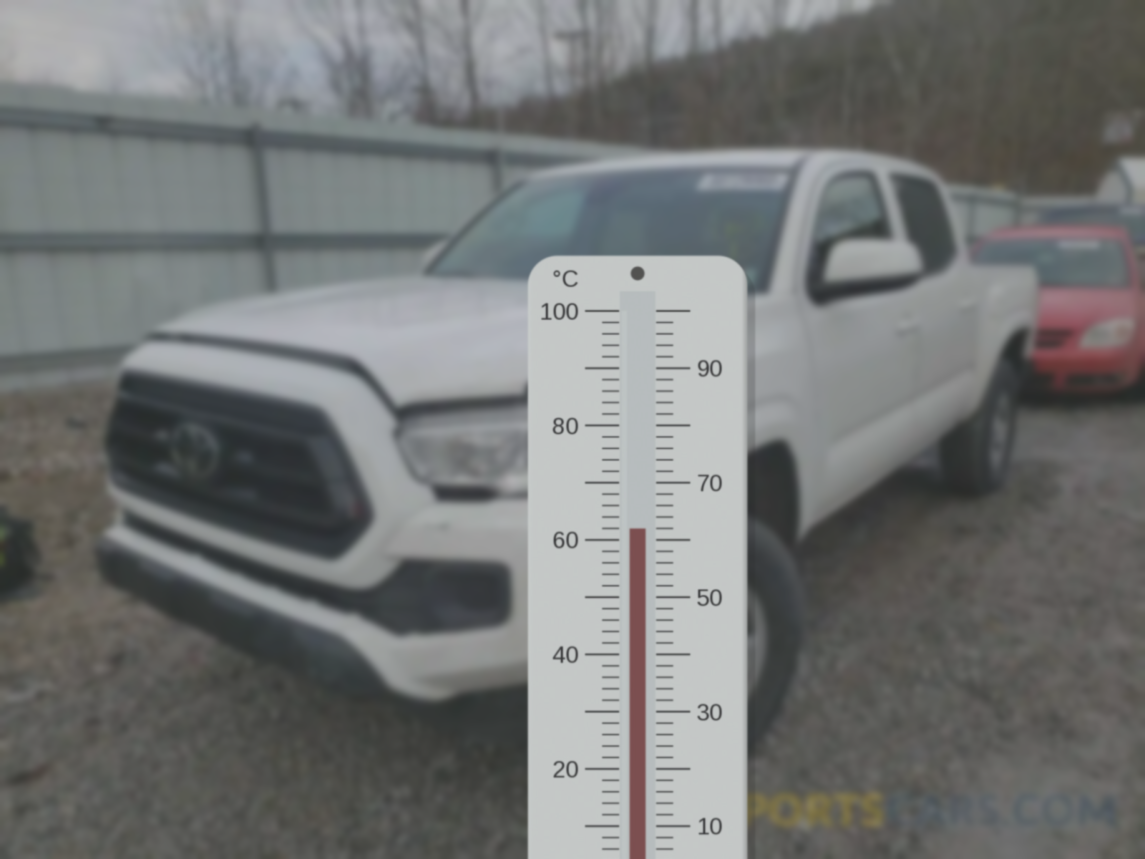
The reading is 62 °C
